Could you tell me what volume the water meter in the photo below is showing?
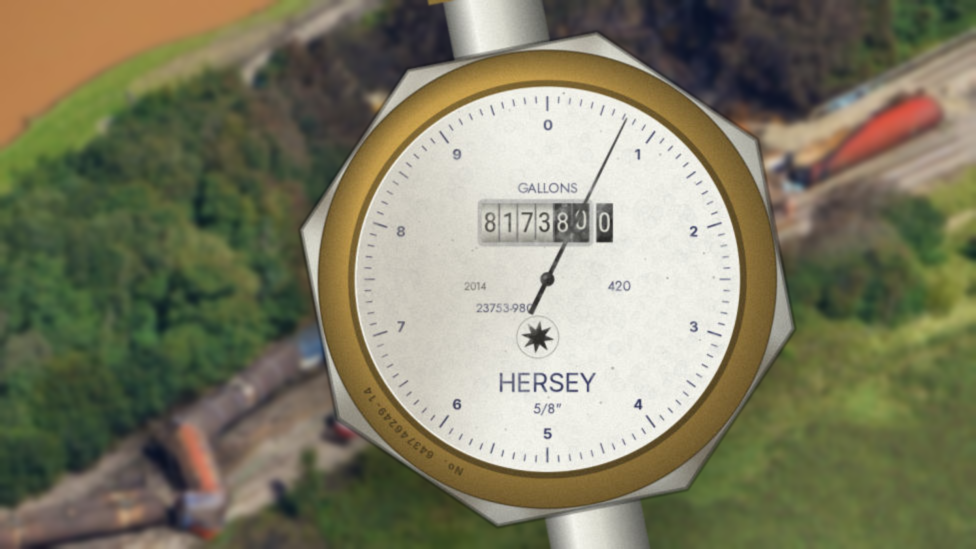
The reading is 8173800.7 gal
